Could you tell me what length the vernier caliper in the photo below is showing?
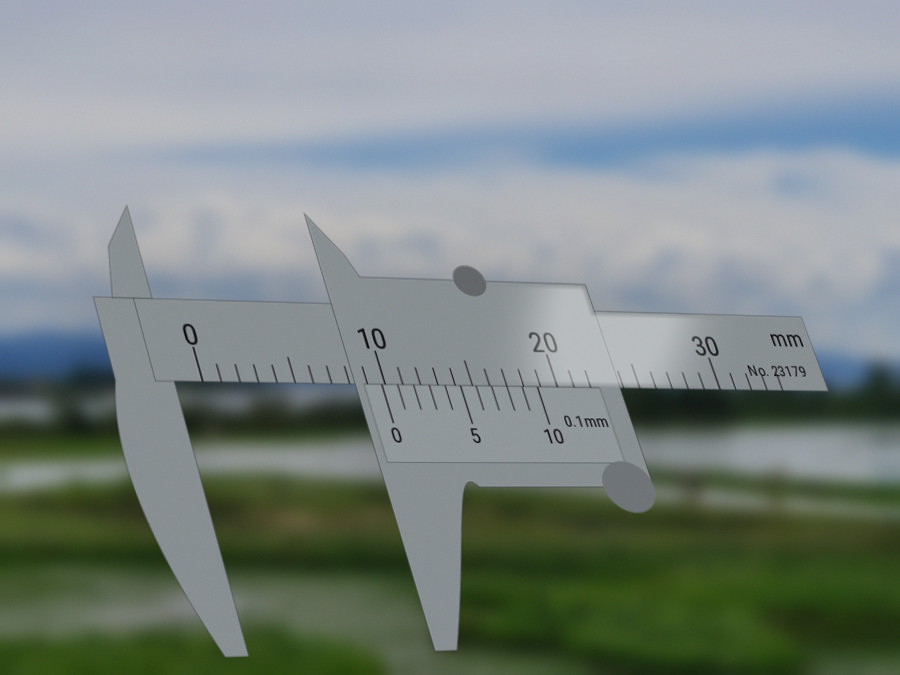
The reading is 9.8 mm
